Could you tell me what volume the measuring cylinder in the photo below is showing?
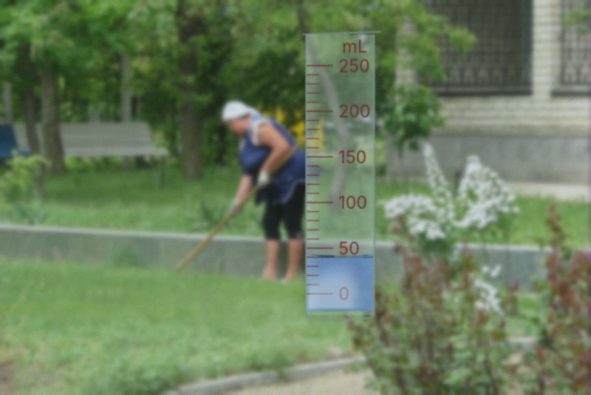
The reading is 40 mL
